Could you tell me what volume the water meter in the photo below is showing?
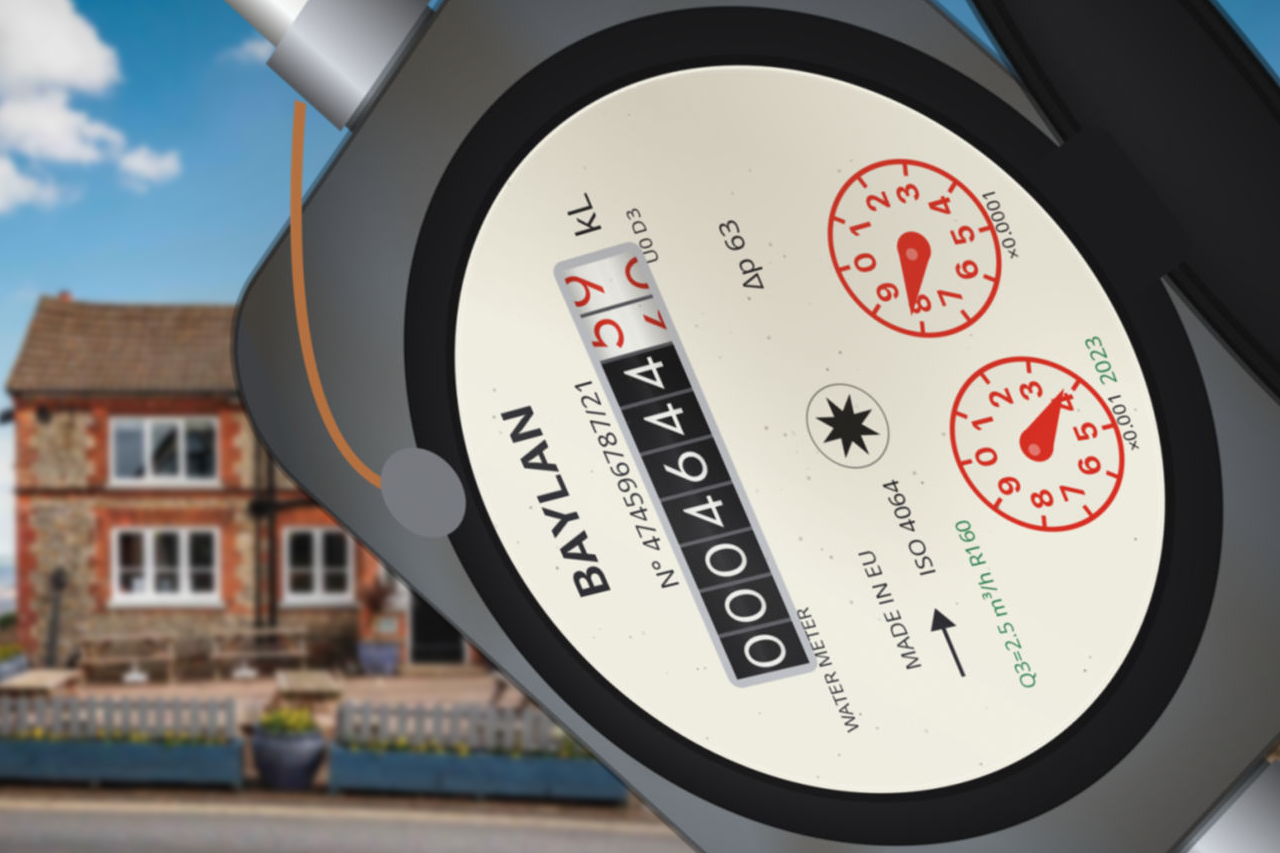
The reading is 4644.5938 kL
